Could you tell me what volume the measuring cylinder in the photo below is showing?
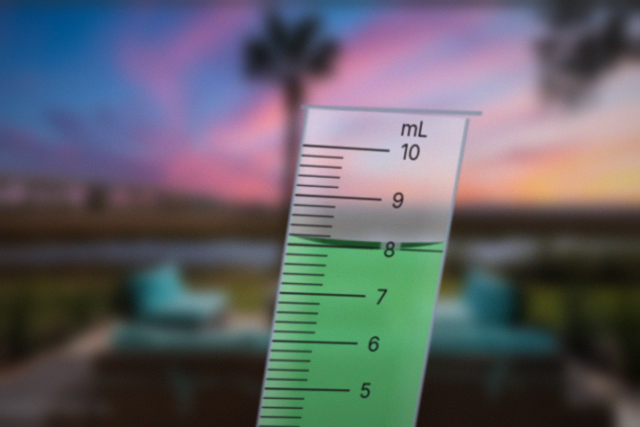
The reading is 8 mL
